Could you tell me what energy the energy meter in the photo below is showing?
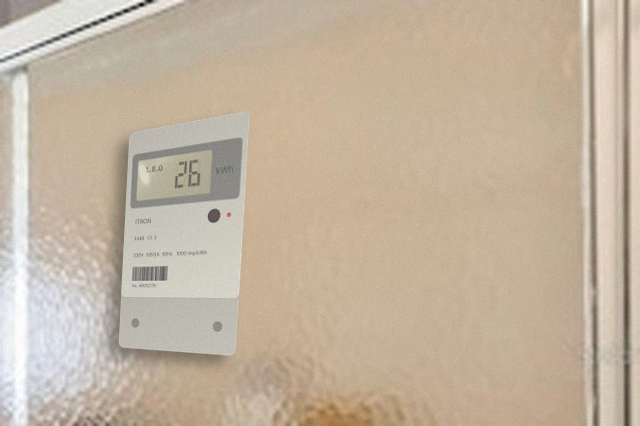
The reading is 26 kWh
